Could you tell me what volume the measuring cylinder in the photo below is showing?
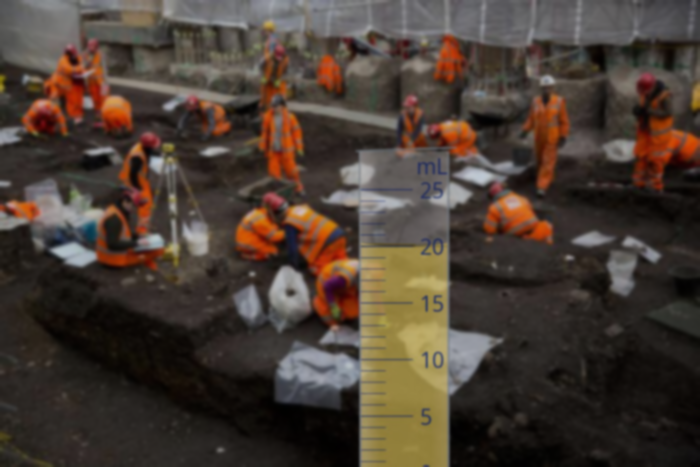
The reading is 20 mL
